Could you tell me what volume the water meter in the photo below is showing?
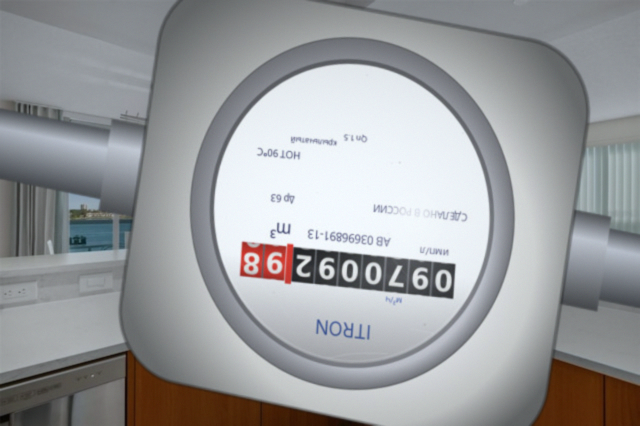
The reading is 970092.98 m³
